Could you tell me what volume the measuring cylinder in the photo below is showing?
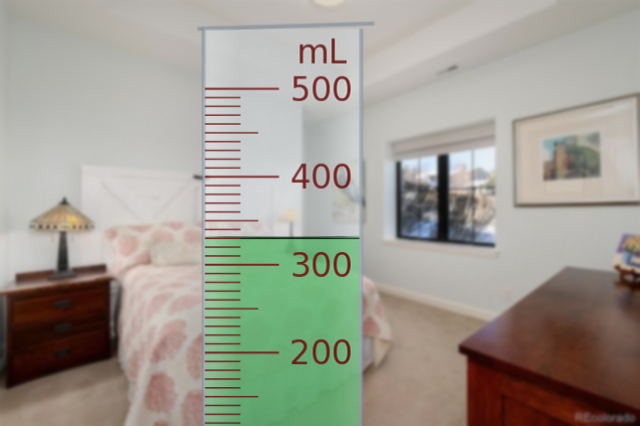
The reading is 330 mL
